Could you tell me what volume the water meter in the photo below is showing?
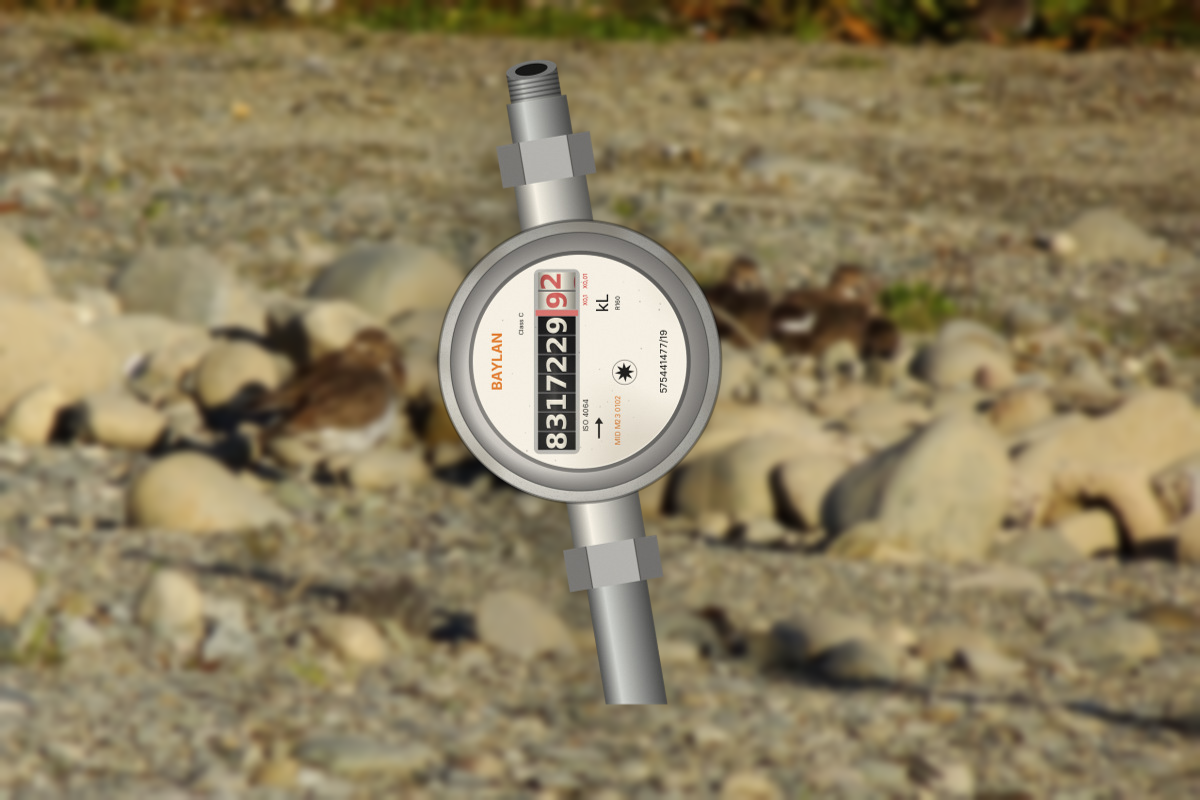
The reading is 8317229.92 kL
